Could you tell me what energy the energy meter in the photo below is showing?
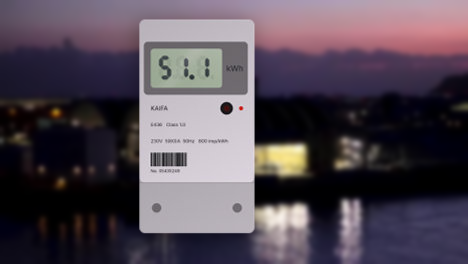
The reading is 51.1 kWh
